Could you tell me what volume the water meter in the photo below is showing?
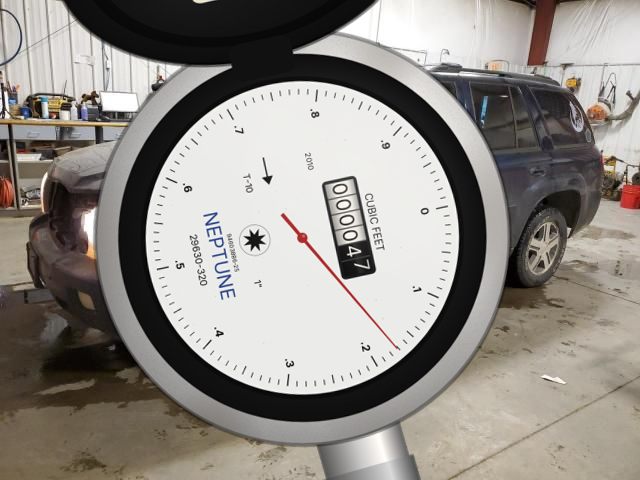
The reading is 47.17 ft³
